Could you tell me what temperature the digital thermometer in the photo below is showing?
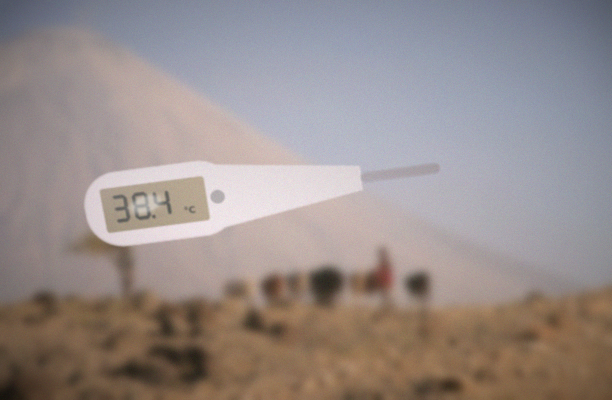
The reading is 38.4 °C
